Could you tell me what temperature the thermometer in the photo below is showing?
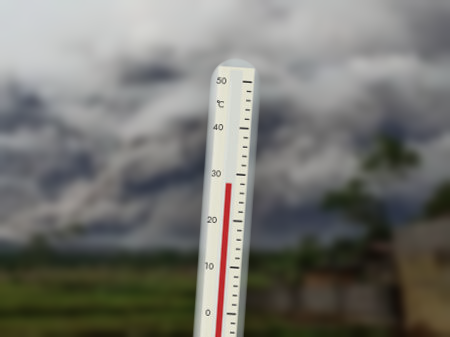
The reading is 28 °C
